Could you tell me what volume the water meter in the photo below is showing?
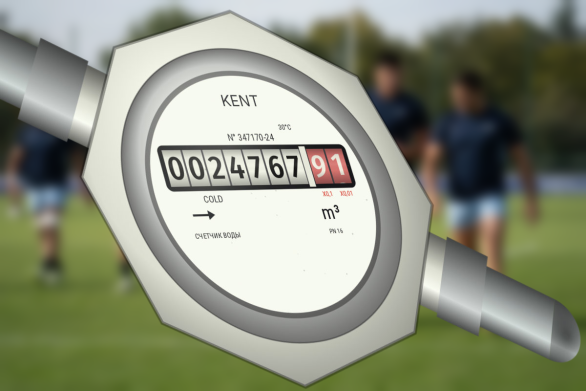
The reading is 24767.91 m³
